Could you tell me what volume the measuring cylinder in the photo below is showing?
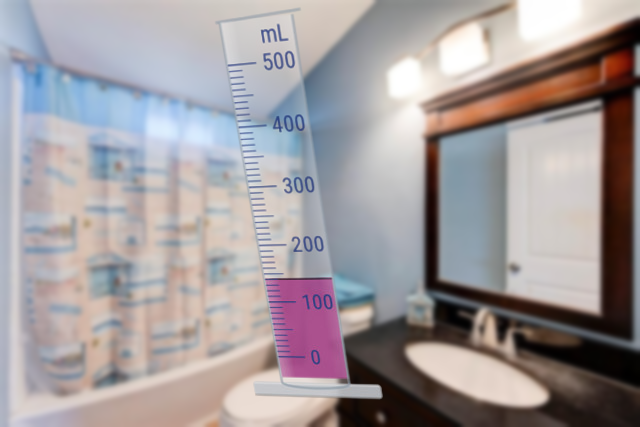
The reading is 140 mL
